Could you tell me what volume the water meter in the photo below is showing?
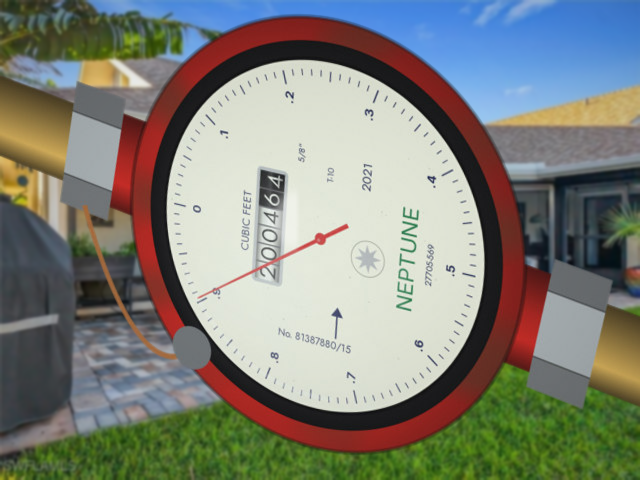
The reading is 200463.90 ft³
